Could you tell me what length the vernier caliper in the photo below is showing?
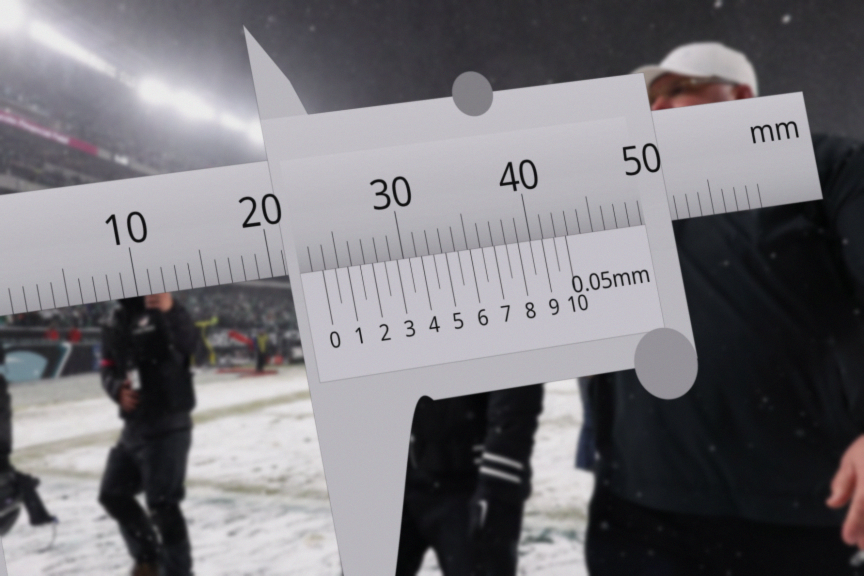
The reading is 23.8 mm
